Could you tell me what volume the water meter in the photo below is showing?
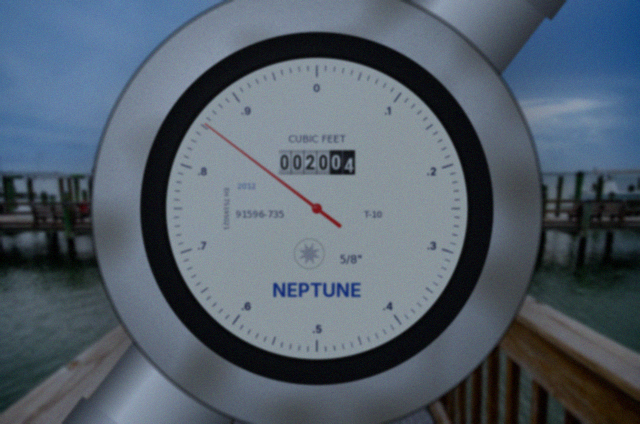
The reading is 2003.85 ft³
